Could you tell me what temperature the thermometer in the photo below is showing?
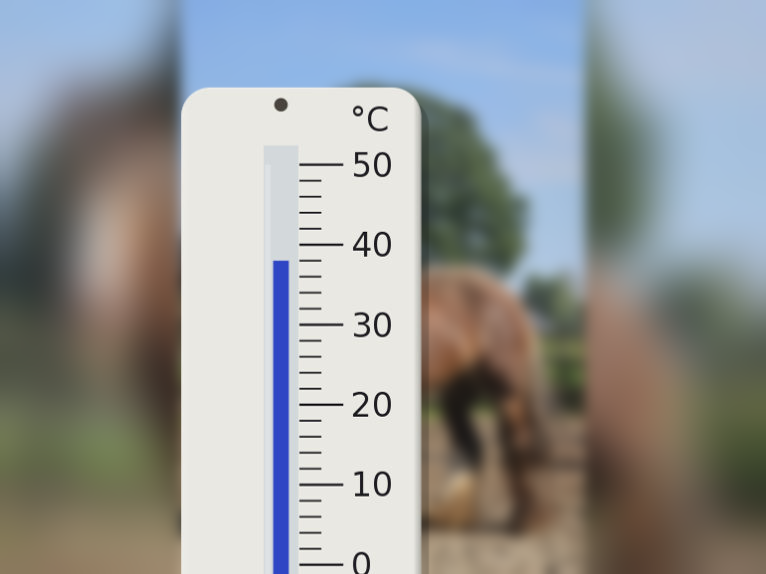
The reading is 38 °C
